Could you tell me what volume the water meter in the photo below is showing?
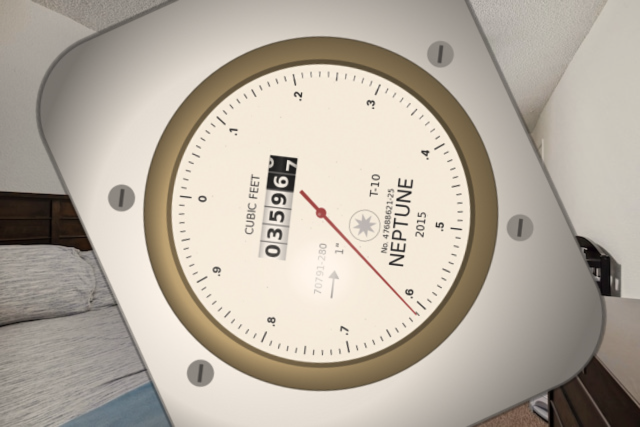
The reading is 35966.61 ft³
